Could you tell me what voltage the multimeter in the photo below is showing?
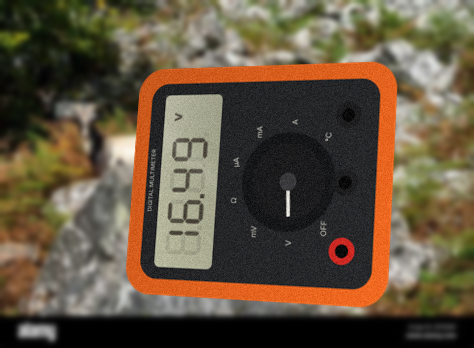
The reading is 16.49 V
